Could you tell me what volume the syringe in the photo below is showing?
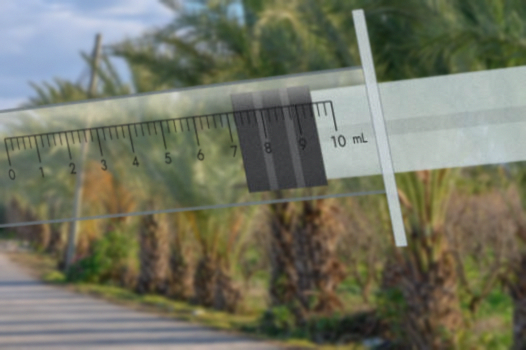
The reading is 7.2 mL
